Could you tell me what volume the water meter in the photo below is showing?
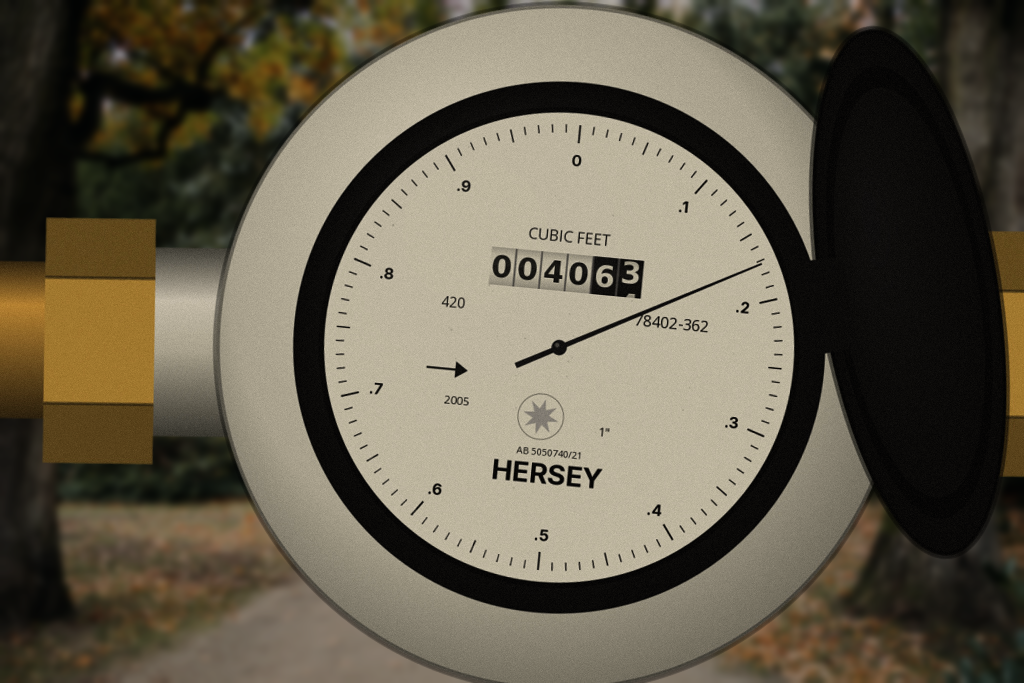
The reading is 4063.17 ft³
